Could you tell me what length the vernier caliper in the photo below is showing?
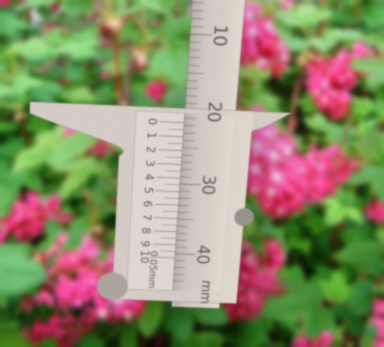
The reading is 21.6 mm
